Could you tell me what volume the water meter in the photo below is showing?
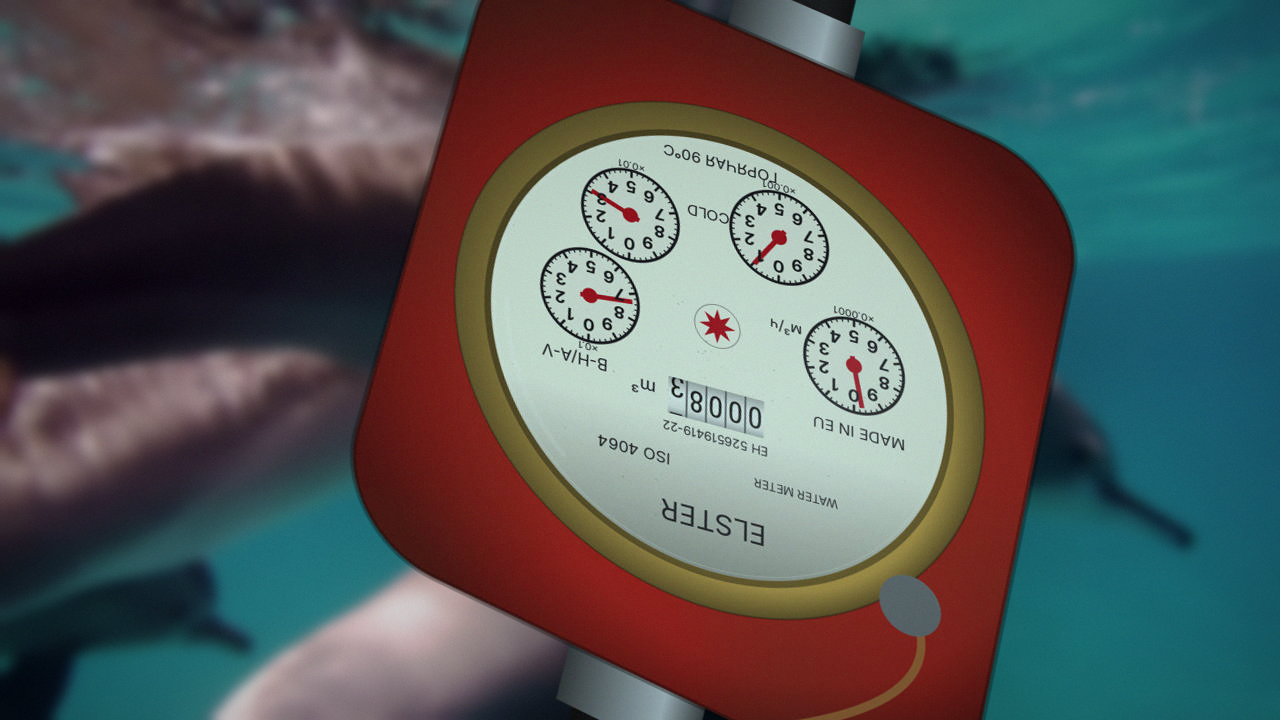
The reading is 82.7309 m³
